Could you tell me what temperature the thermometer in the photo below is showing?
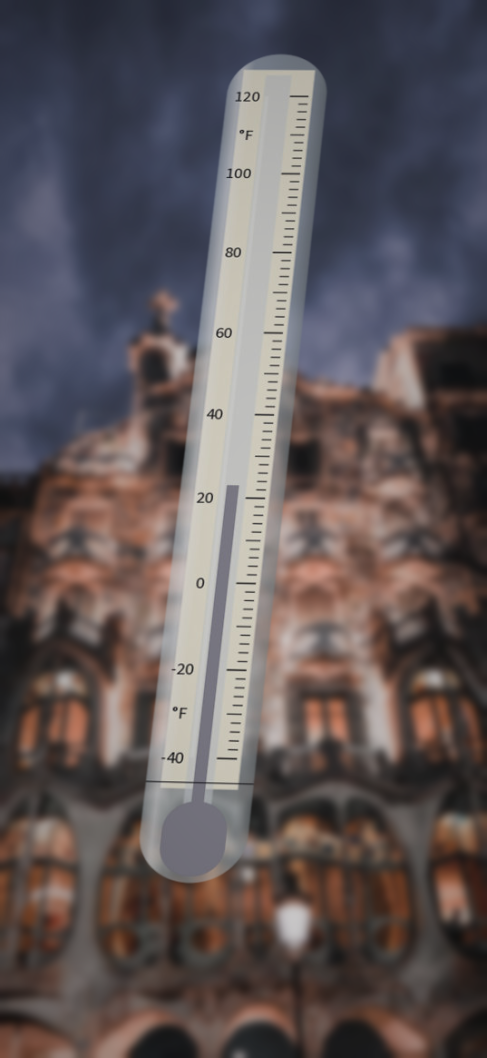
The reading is 23 °F
